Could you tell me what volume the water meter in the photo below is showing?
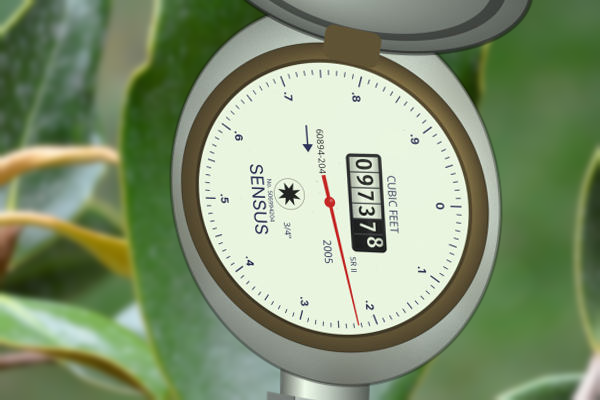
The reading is 97378.22 ft³
